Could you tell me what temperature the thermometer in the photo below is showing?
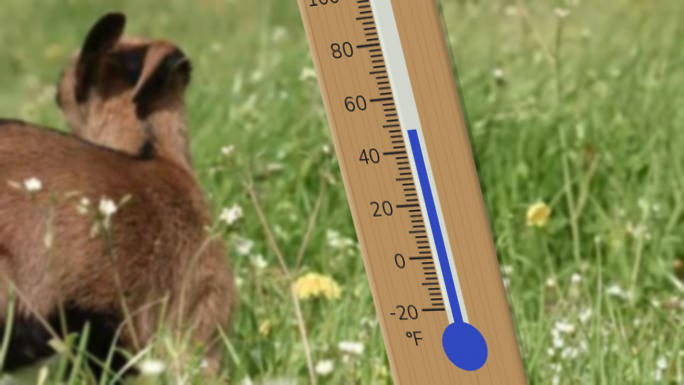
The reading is 48 °F
